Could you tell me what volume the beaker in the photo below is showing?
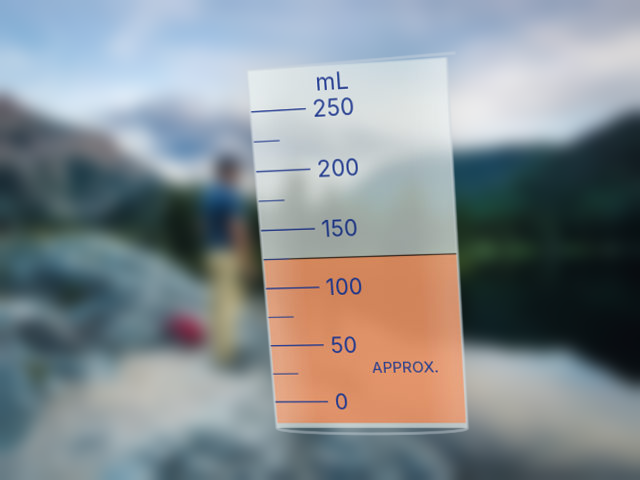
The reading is 125 mL
